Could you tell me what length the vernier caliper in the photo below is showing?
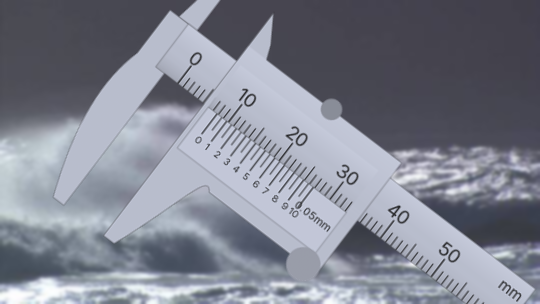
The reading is 7.8 mm
